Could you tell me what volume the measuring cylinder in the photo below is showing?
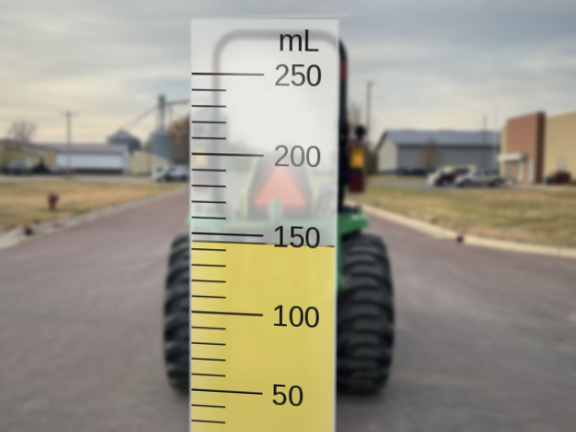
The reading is 145 mL
